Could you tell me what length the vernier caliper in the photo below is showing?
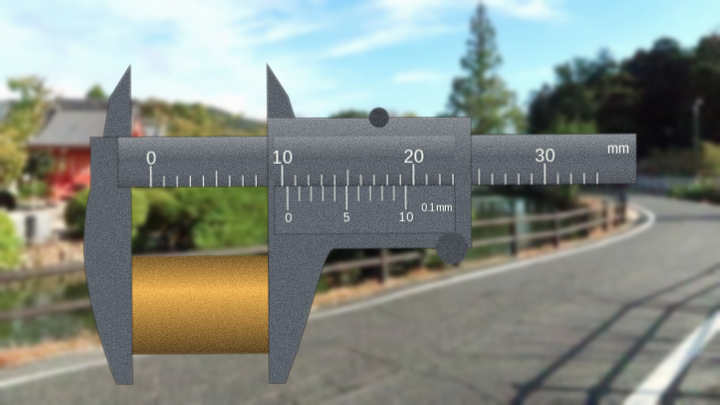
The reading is 10.4 mm
